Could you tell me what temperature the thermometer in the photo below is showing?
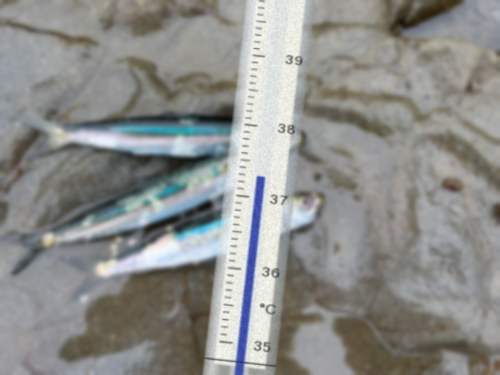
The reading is 37.3 °C
